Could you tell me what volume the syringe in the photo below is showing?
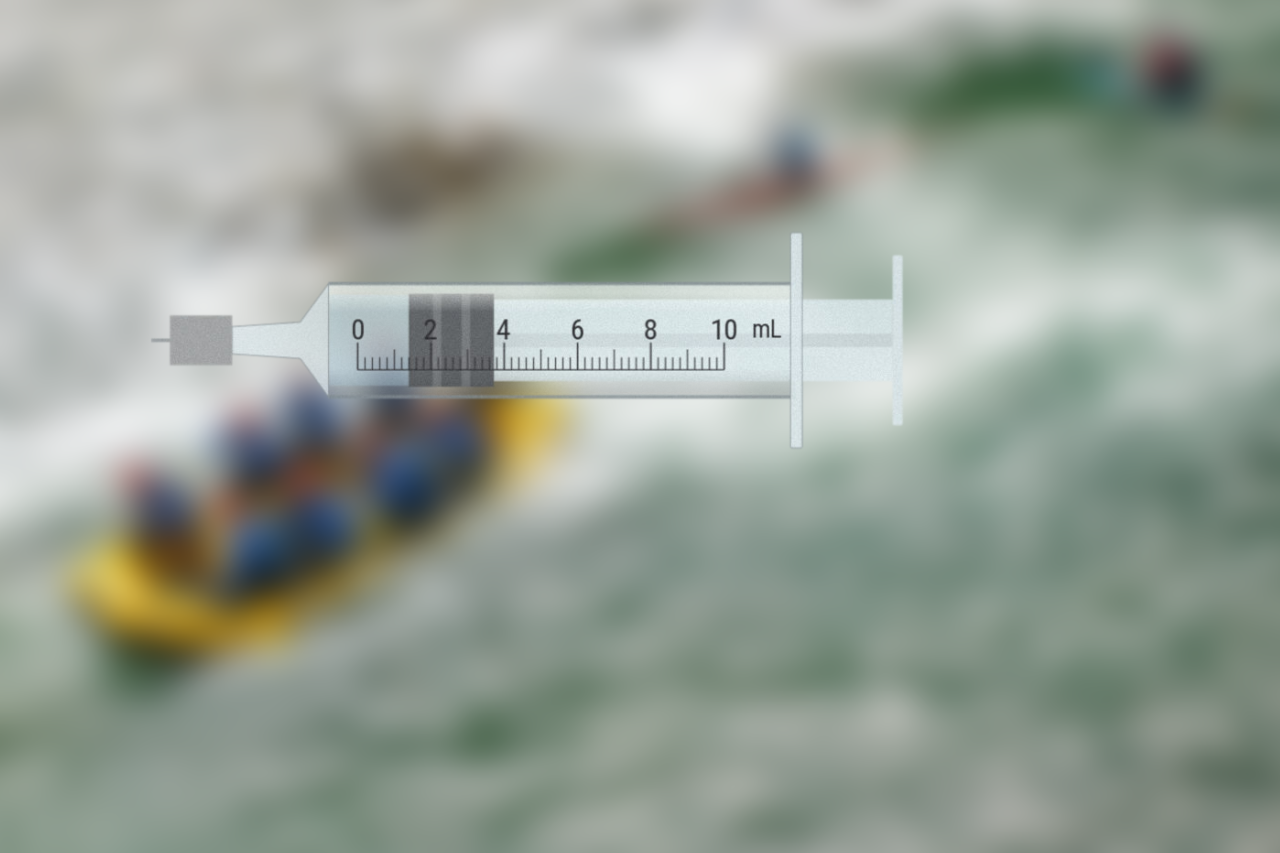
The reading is 1.4 mL
